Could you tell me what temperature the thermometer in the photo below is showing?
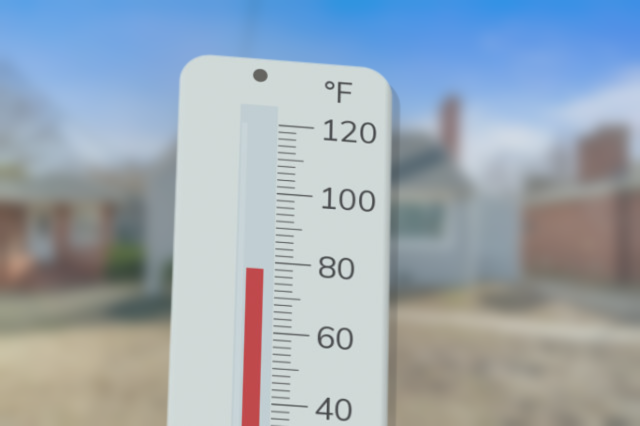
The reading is 78 °F
